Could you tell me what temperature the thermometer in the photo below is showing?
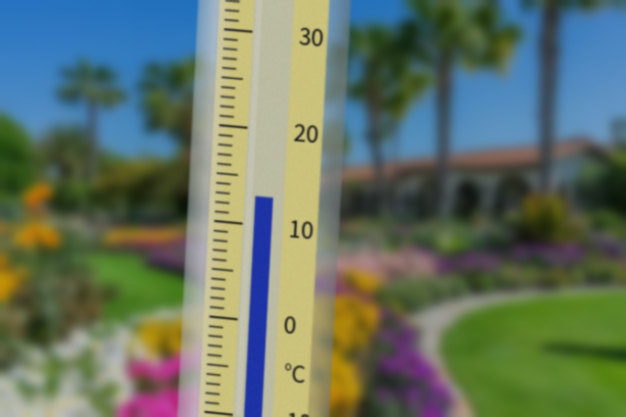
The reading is 13 °C
